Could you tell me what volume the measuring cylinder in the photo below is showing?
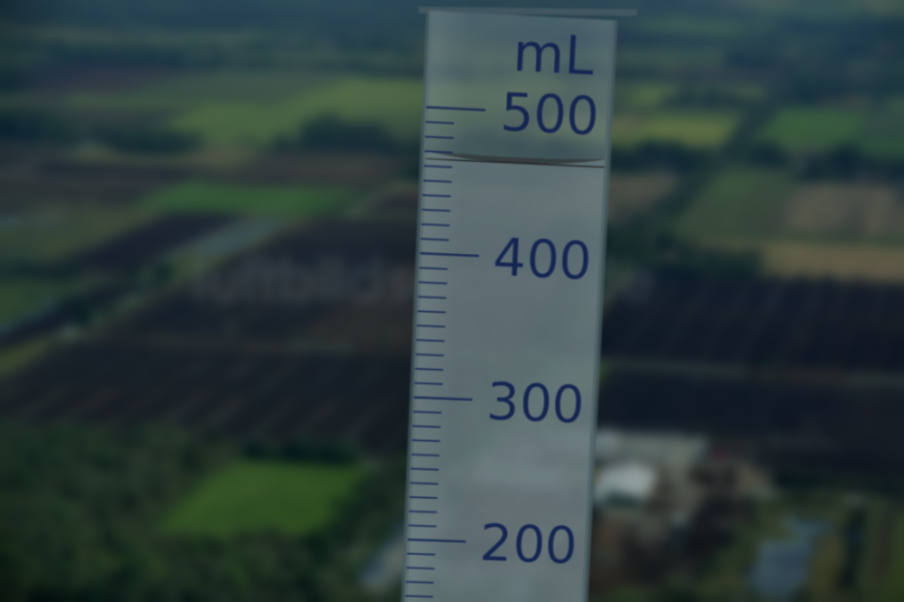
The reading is 465 mL
